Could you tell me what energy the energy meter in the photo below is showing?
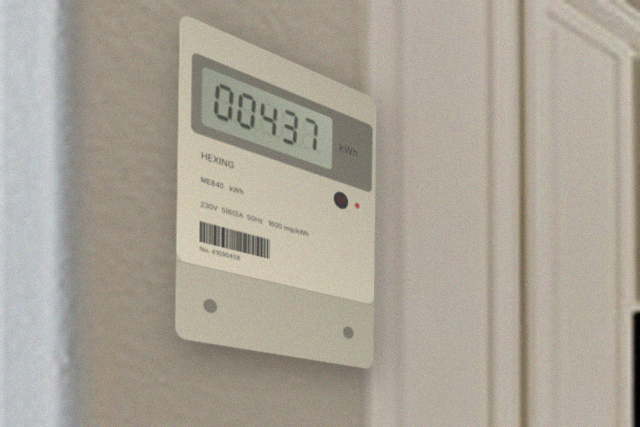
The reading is 437 kWh
